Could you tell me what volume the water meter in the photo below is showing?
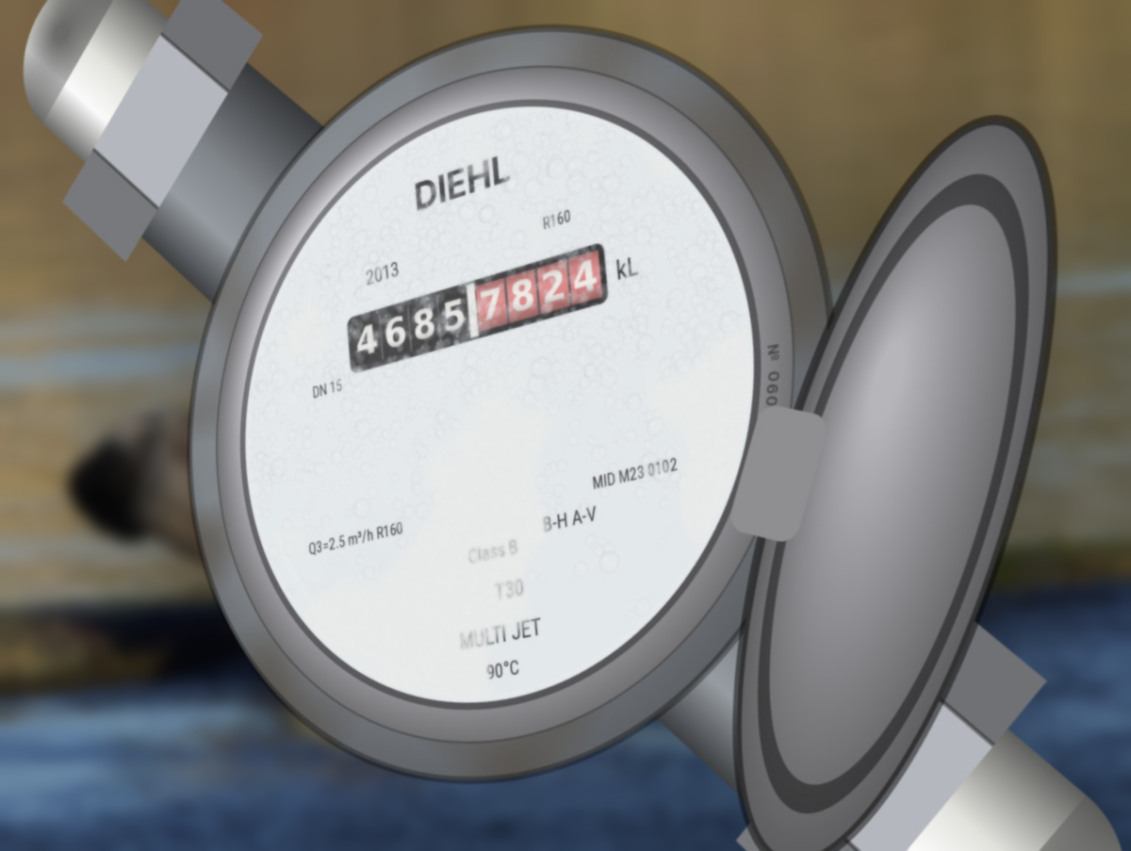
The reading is 4685.7824 kL
